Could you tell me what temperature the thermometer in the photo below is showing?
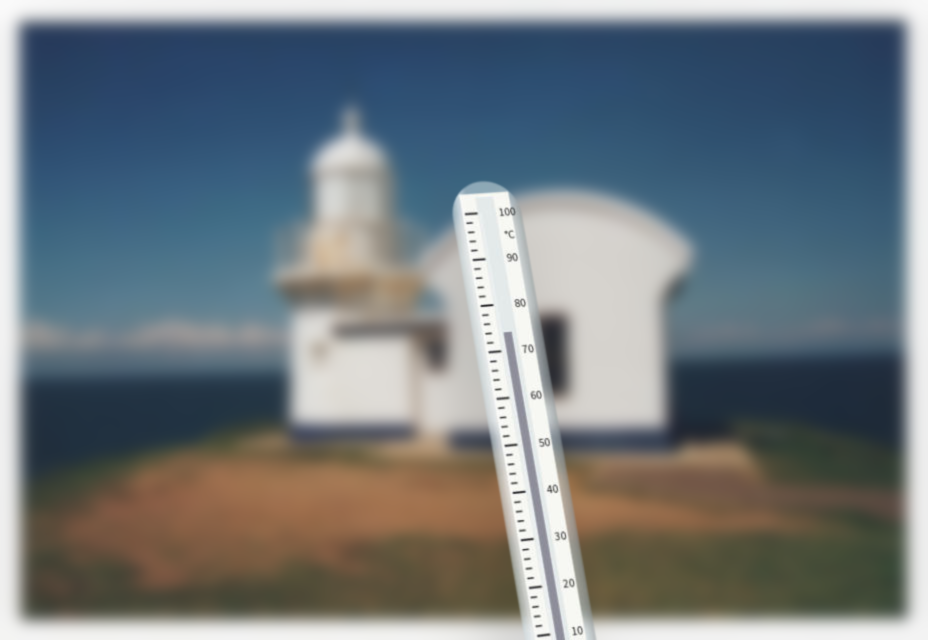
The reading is 74 °C
